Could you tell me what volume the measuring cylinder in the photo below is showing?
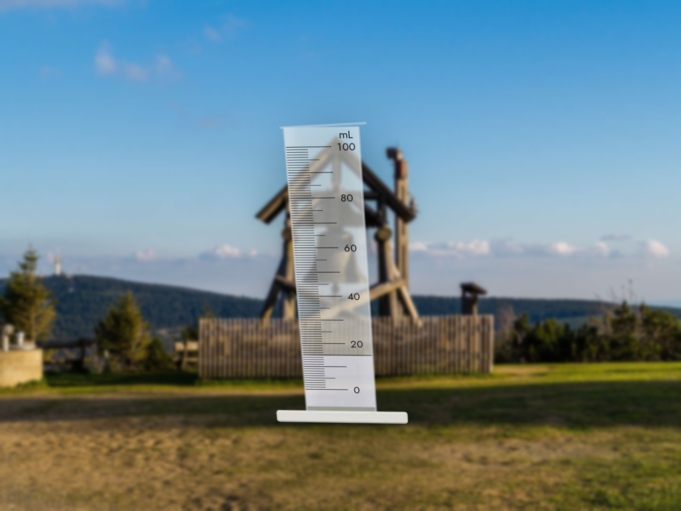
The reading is 15 mL
